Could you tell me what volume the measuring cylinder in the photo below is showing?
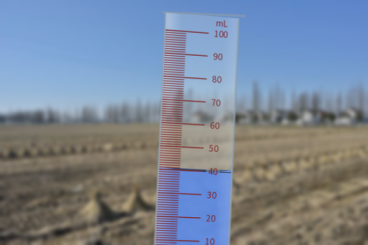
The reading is 40 mL
